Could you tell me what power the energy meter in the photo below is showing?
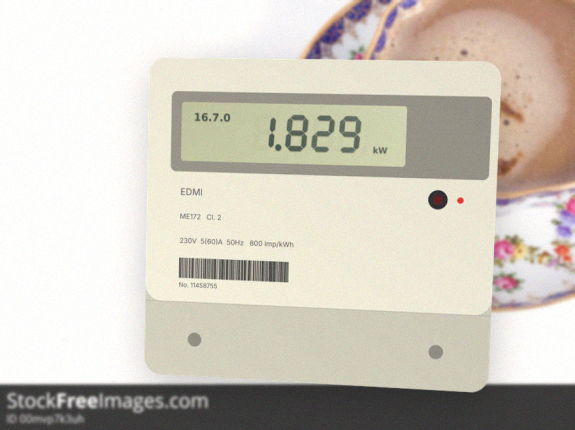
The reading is 1.829 kW
